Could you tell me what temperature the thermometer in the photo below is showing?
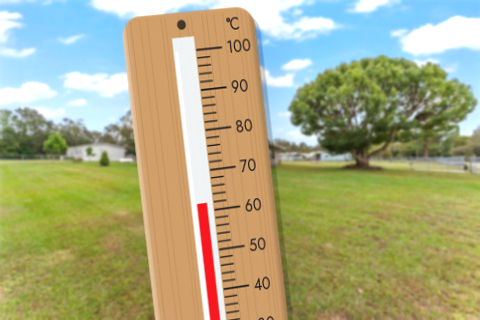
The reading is 62 °C
